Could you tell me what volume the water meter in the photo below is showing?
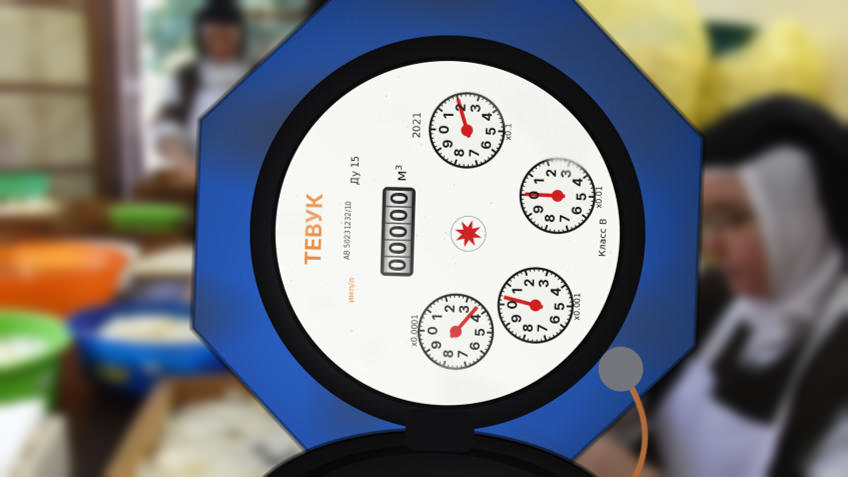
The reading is 0.2003 m³
